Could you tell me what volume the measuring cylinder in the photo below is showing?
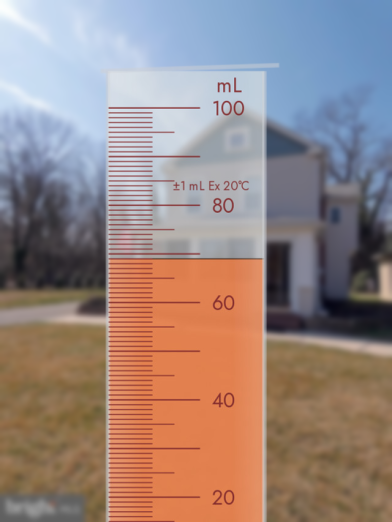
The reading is 69 mL
